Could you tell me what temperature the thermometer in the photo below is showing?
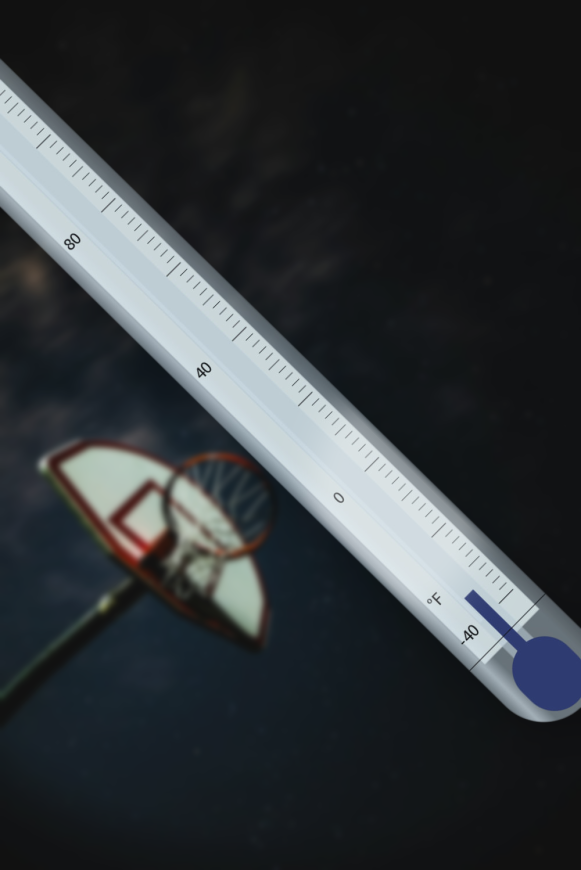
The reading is -34 °F
